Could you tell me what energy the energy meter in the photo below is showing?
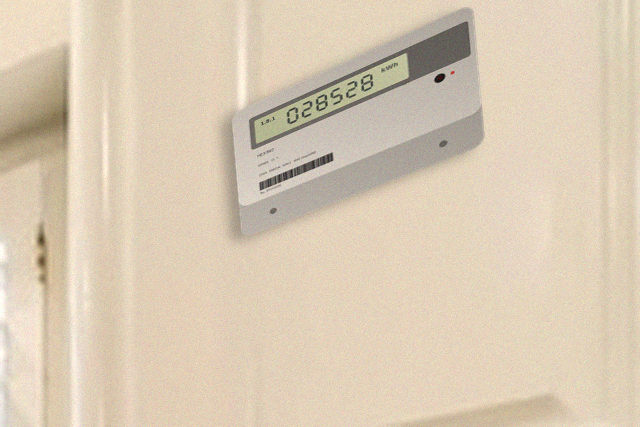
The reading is 28528 kWh
